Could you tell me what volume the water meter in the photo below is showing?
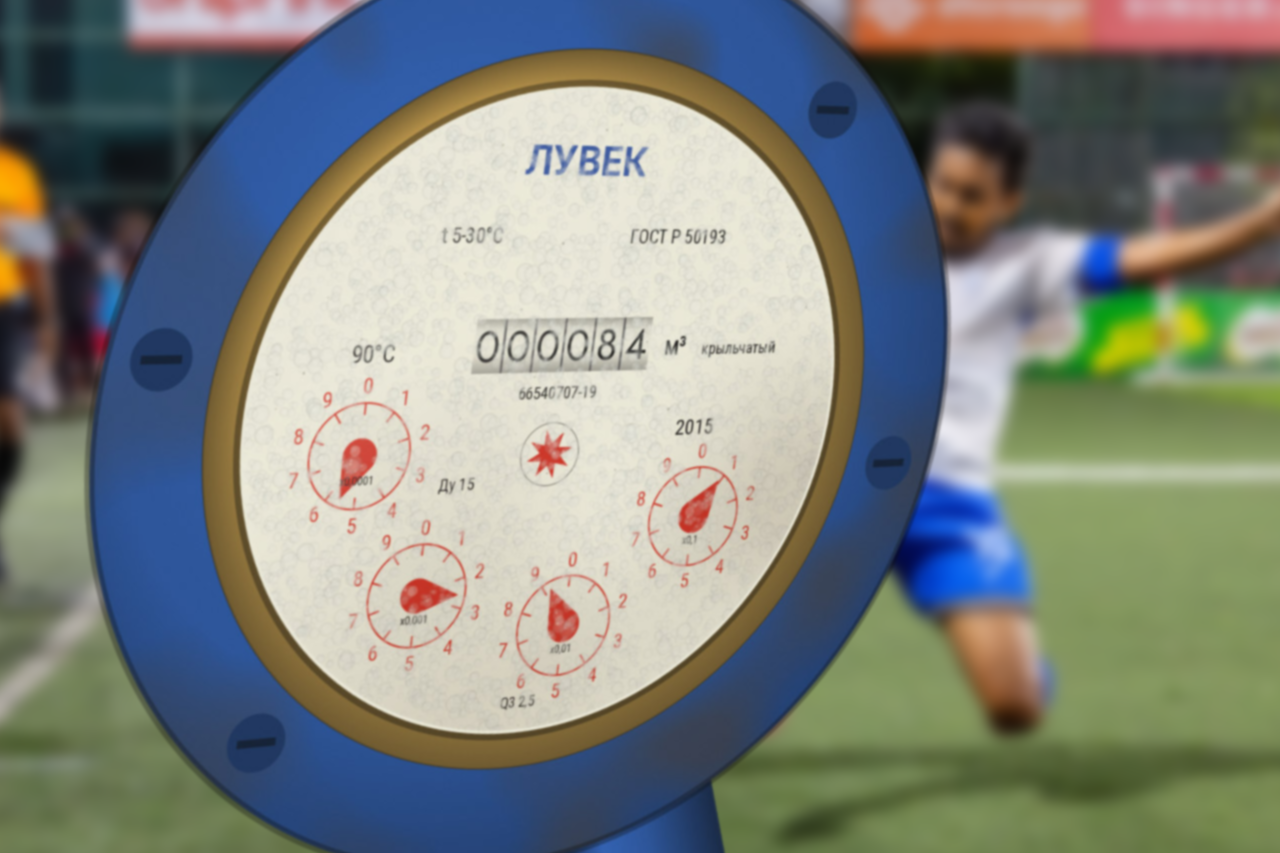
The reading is 84.0925 m³
